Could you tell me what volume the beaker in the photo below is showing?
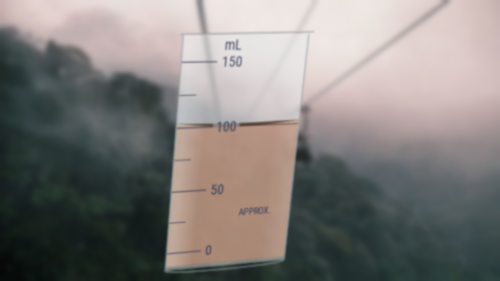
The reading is 100 mL
